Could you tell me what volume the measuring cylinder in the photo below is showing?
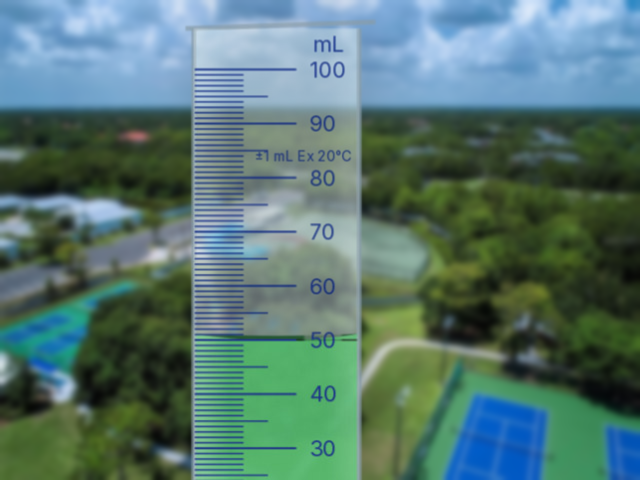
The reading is 50 mL
